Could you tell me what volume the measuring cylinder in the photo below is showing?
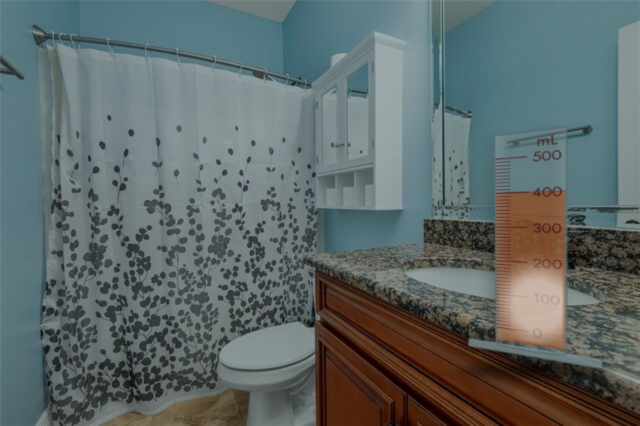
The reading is 400 mL
